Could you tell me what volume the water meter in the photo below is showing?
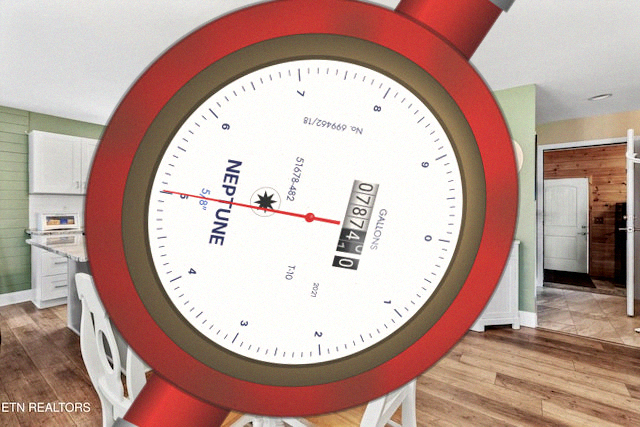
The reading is 787405.0 gal
